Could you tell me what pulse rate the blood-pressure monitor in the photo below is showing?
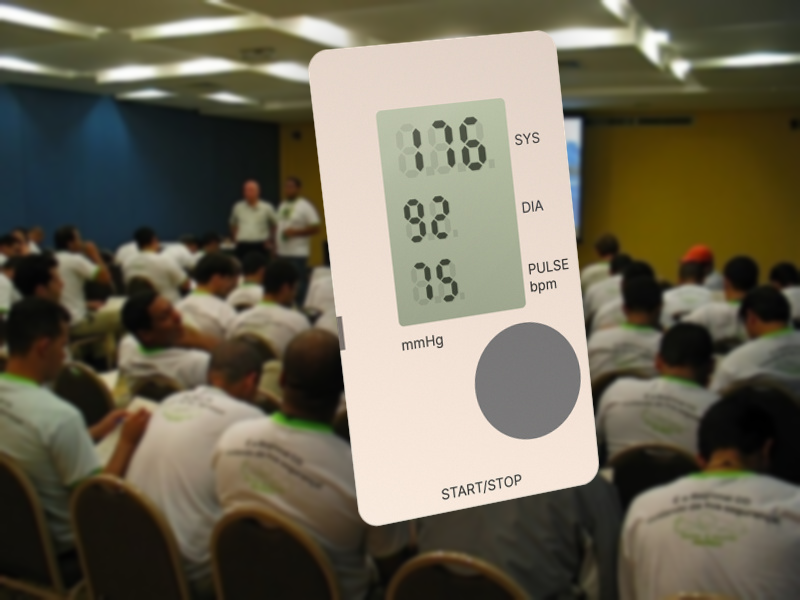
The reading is 75 bpm
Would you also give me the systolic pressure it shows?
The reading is 176 mmHg
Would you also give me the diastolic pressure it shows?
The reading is 92 mmHg
